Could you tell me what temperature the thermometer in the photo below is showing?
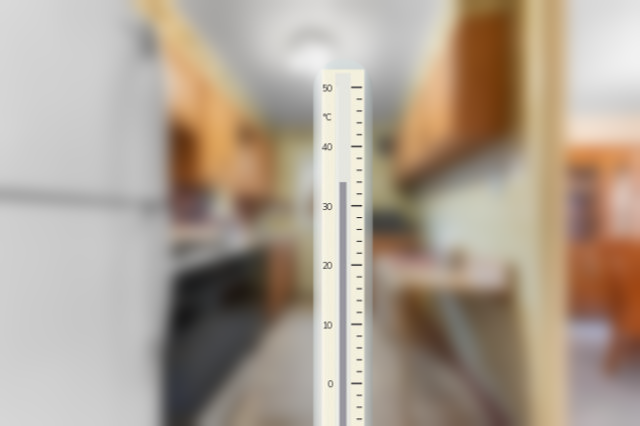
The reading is 34 °C
